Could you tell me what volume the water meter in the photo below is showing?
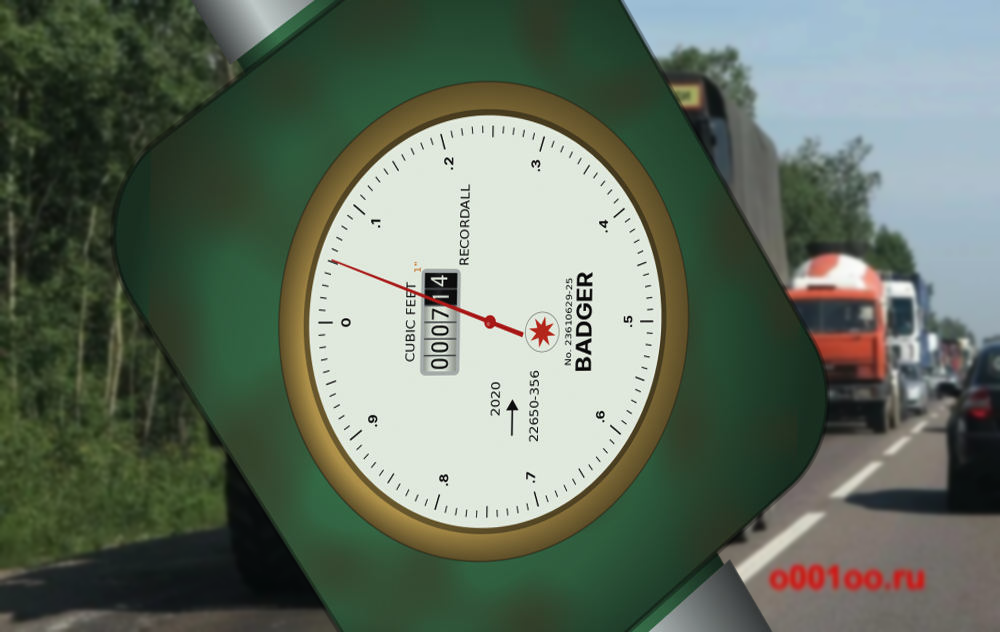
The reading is 714.05 ft³
